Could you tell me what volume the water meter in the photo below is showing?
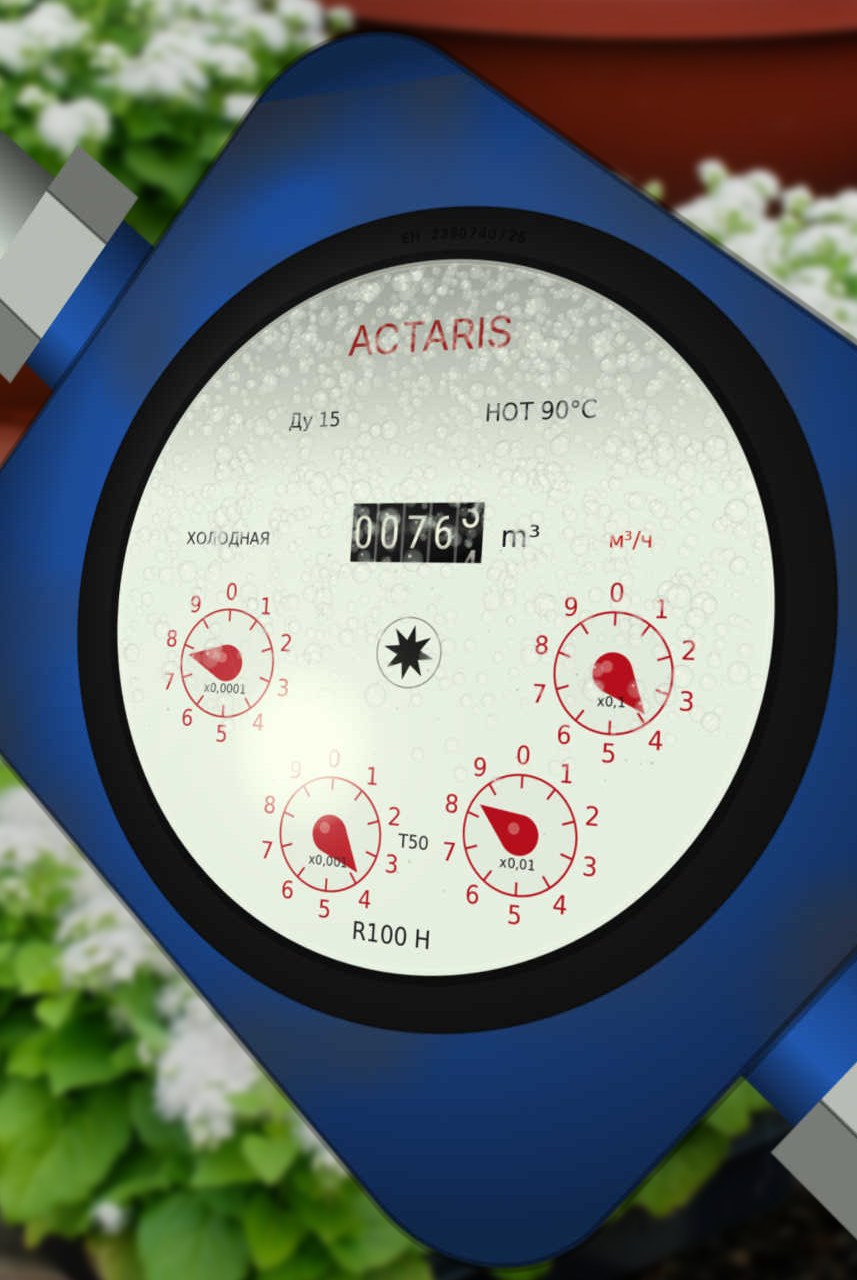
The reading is 763.3837 m³
